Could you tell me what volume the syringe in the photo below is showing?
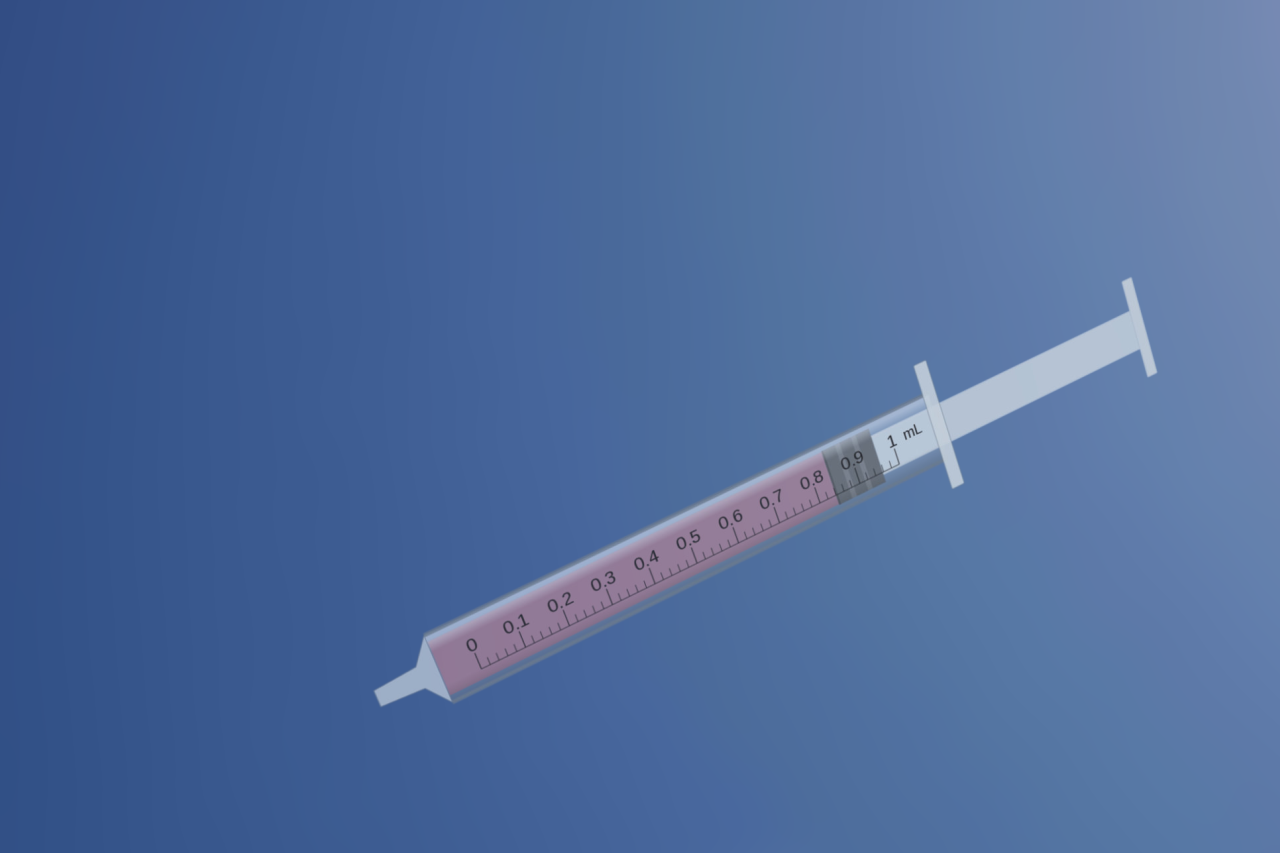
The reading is 0.84 mL
